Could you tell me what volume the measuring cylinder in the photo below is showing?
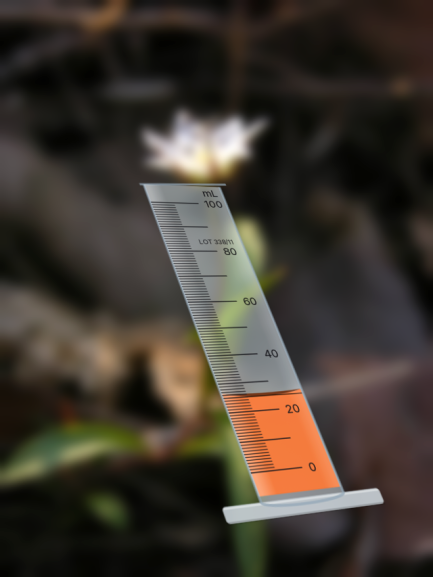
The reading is 25 mL
